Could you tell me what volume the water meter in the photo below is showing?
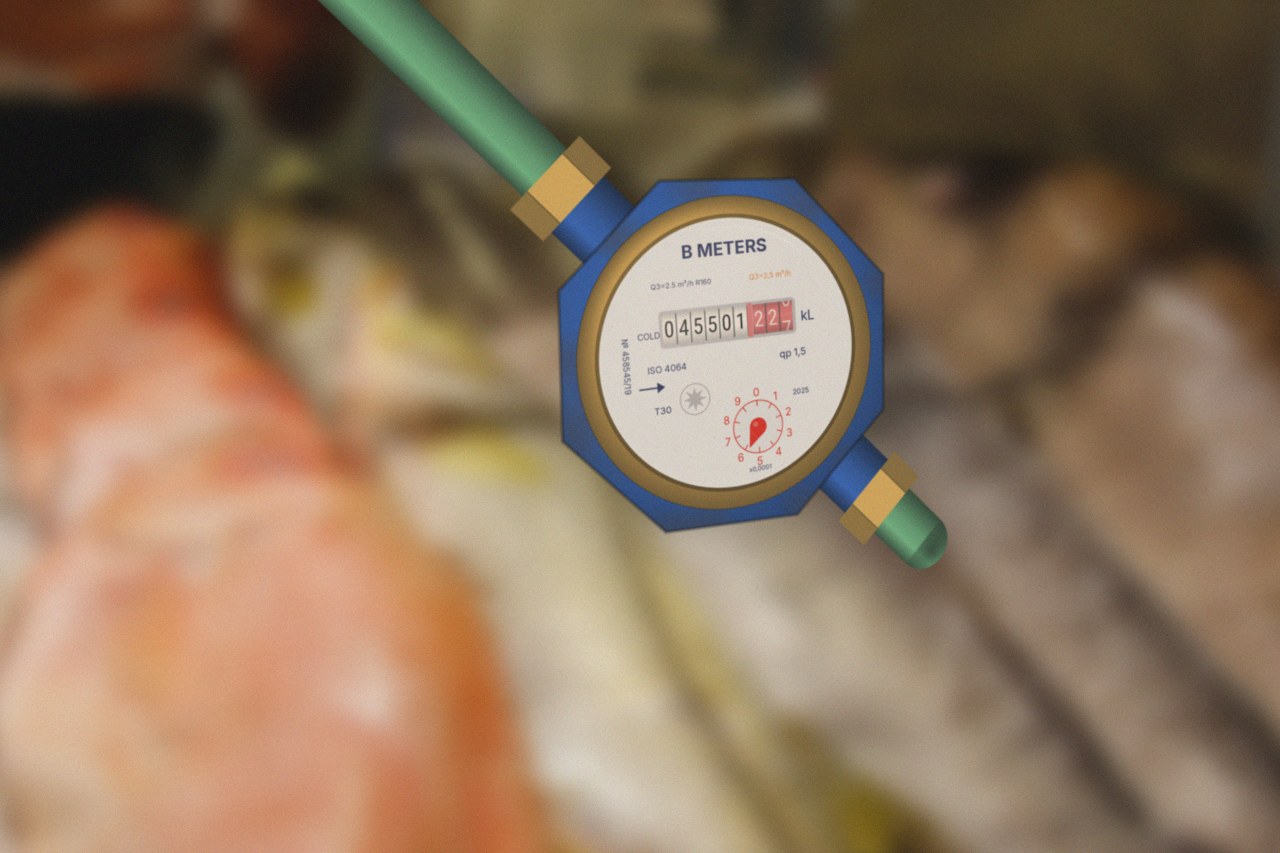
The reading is 45501.2265 kL
